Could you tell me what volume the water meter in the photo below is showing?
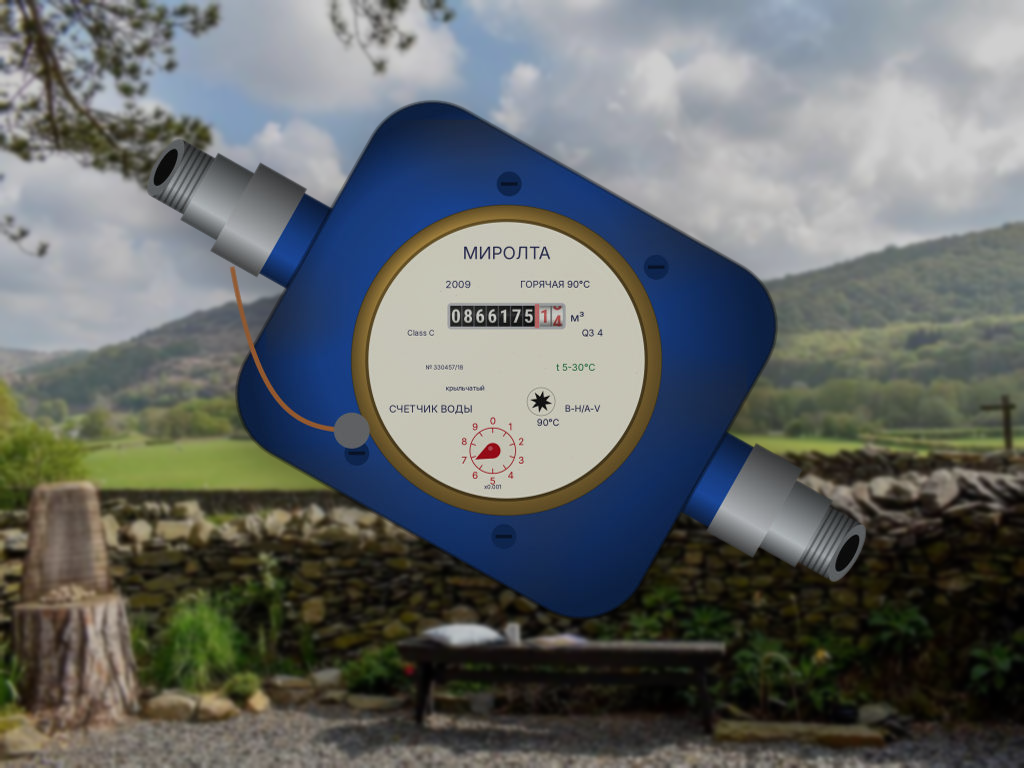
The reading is 866175.136 m³
